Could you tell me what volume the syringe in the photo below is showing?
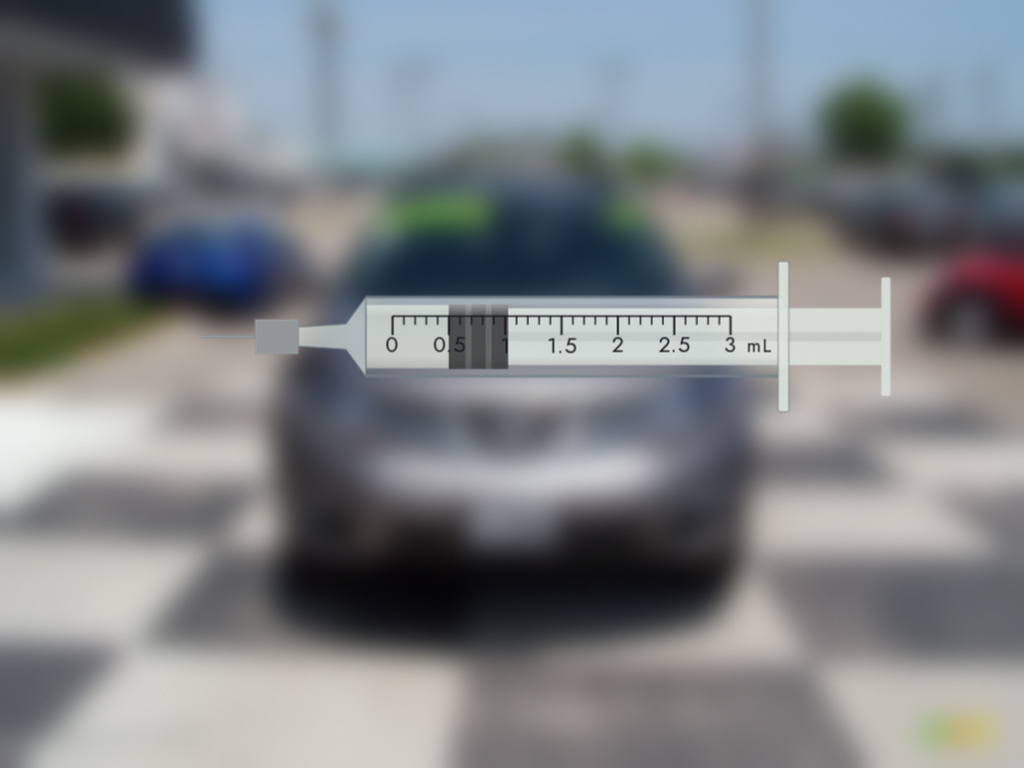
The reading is 0.5 mL
